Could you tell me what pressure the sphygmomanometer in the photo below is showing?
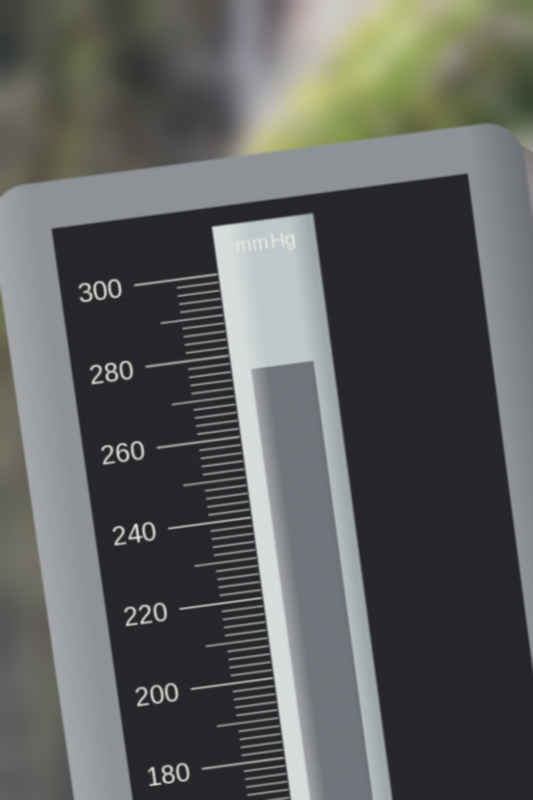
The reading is 276 mmHg
